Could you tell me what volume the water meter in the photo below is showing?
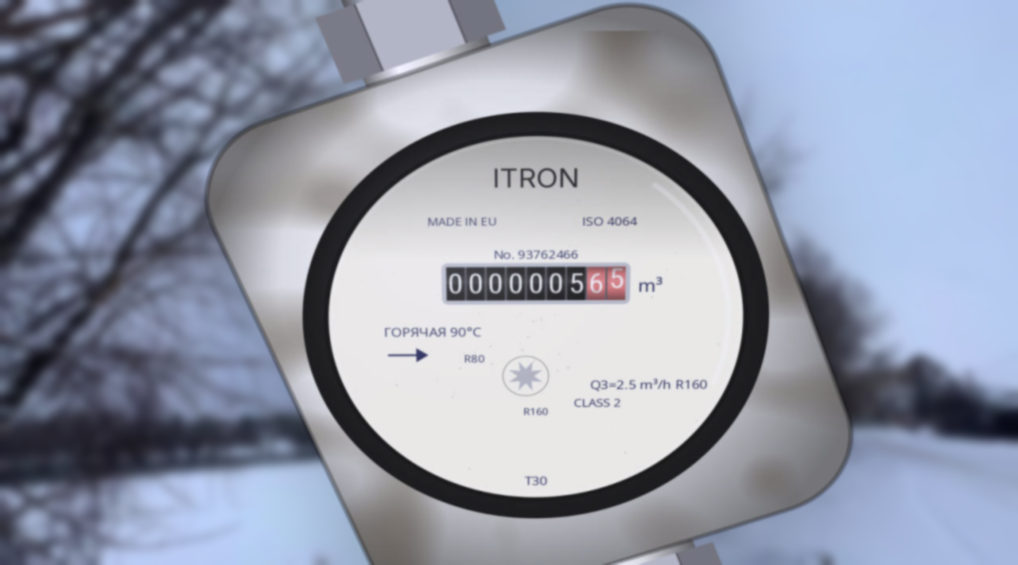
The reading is 5.65 m³
